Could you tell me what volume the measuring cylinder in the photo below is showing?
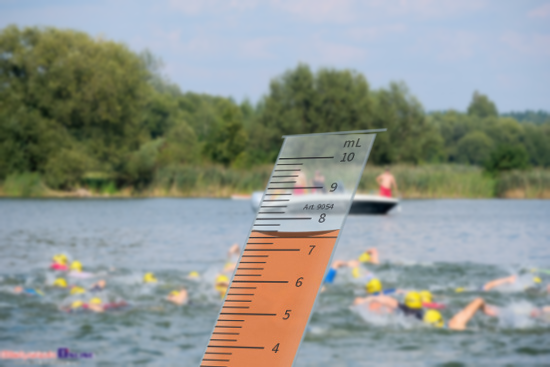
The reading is 7.4 mL
